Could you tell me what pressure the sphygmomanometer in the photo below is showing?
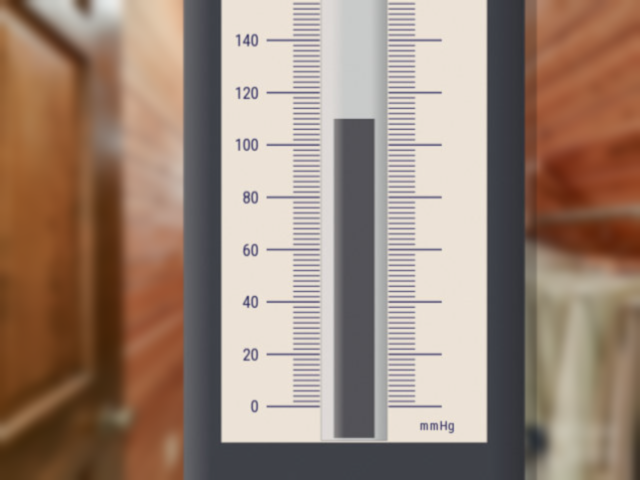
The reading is 110 mmHg
